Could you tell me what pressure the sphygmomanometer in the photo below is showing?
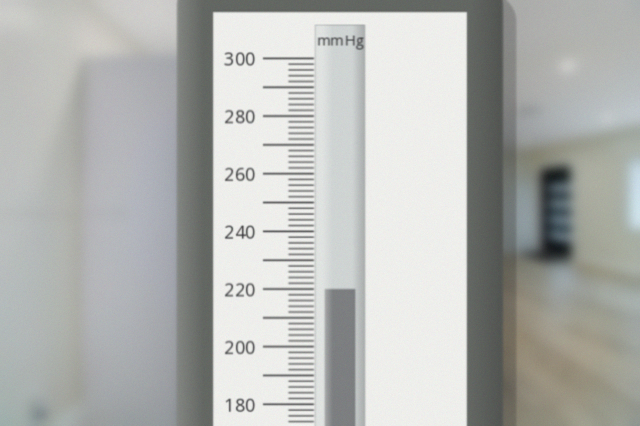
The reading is 220 mmHg
